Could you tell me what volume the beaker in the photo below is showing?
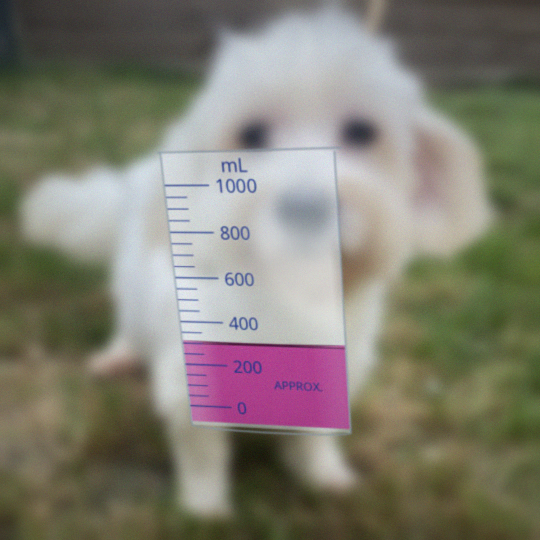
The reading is 300 mL
